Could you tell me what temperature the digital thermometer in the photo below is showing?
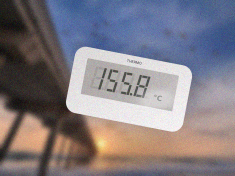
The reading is 155.8 °C
